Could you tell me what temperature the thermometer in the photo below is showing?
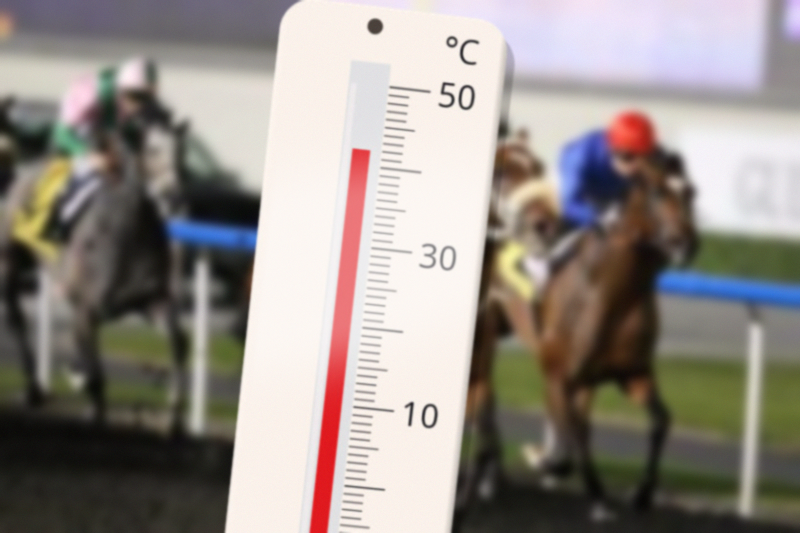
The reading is 42 °C
